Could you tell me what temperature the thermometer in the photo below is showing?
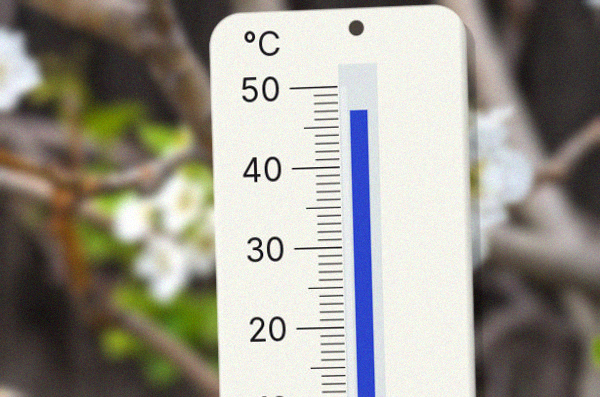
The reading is 47 °C
